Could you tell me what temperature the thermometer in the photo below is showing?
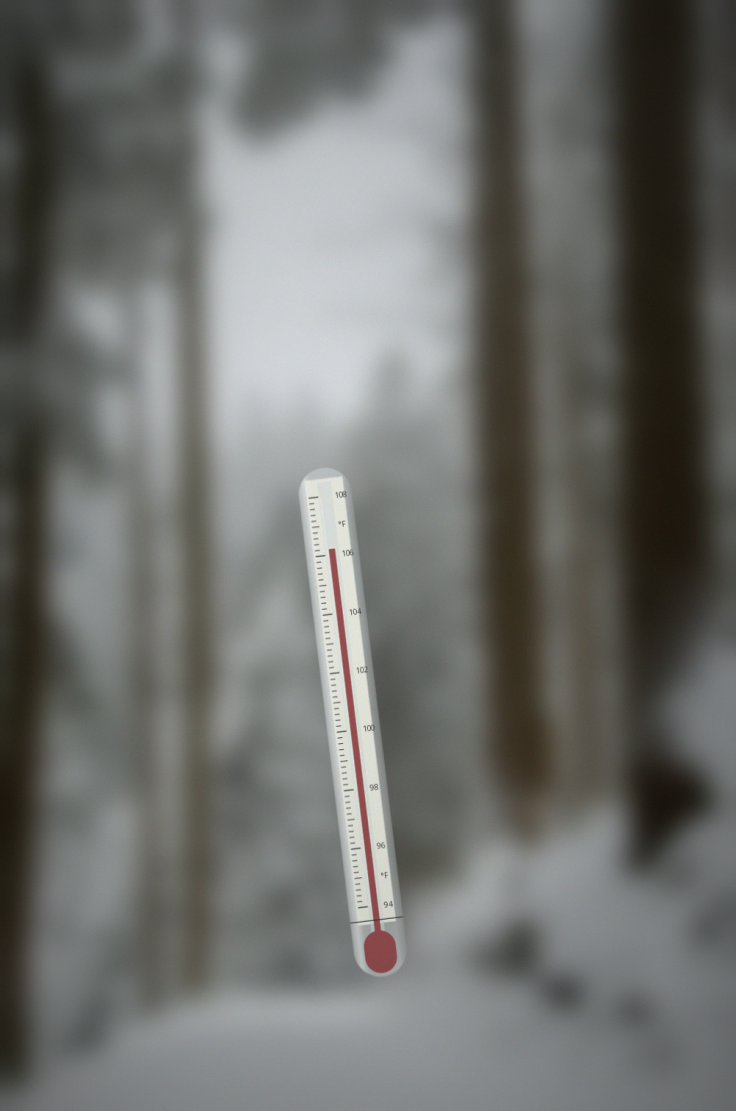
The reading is 106.2 °F
